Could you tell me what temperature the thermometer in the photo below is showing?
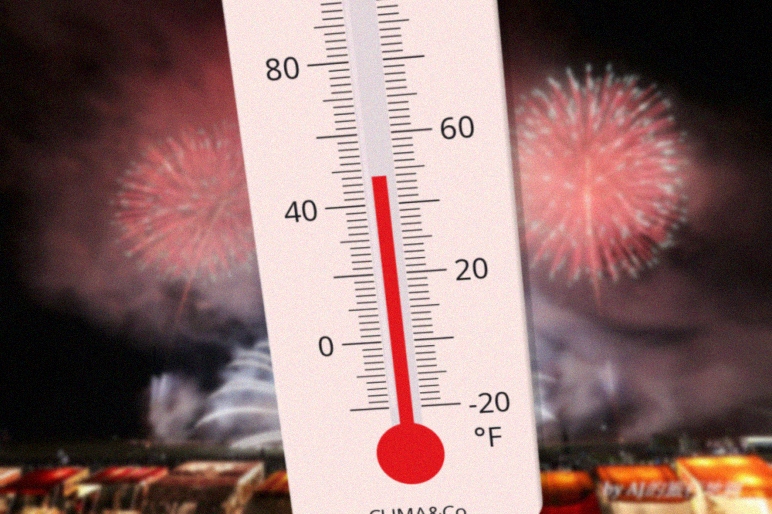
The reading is 48 °F
